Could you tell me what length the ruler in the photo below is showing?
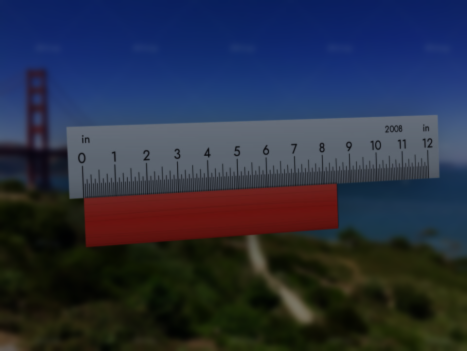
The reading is 8.5 in
